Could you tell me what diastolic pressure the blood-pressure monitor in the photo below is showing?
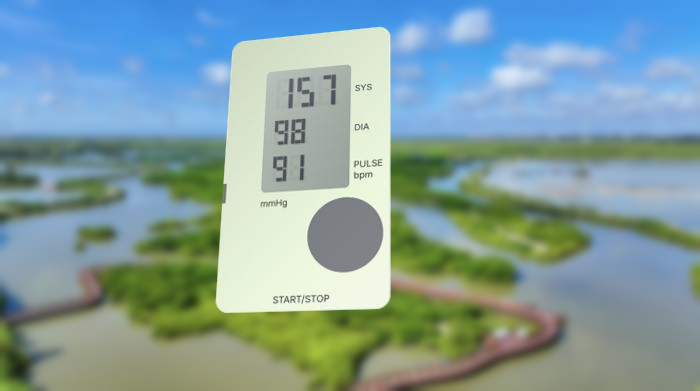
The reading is 98 mmHg
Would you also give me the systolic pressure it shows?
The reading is 157 mmHg
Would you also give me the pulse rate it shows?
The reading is 91 bpm
